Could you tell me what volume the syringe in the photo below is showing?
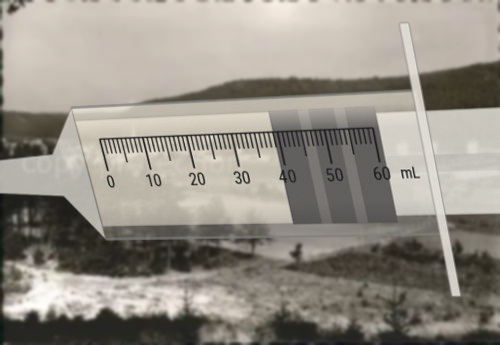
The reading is 39 mL
